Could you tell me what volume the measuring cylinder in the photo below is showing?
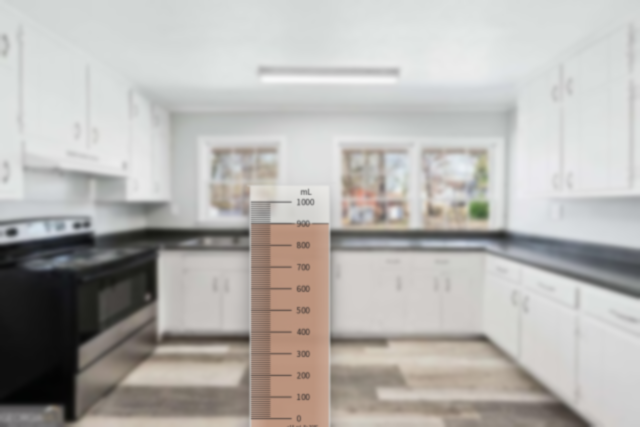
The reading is 900 mL
